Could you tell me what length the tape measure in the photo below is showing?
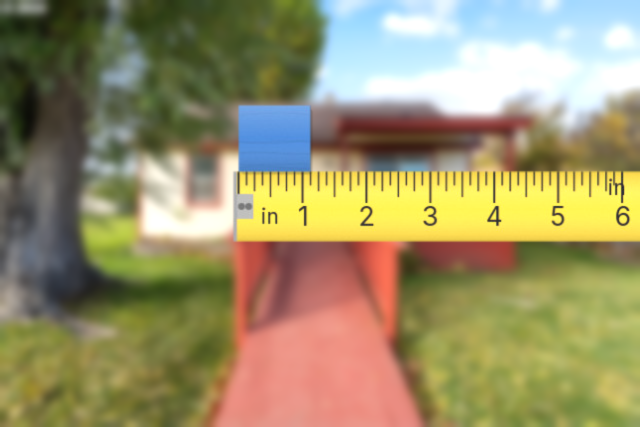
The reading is 1.125 in
